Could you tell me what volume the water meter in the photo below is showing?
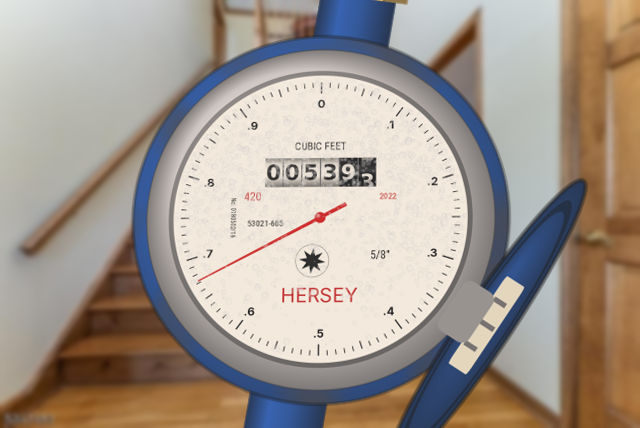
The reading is 5392.67 ft³
